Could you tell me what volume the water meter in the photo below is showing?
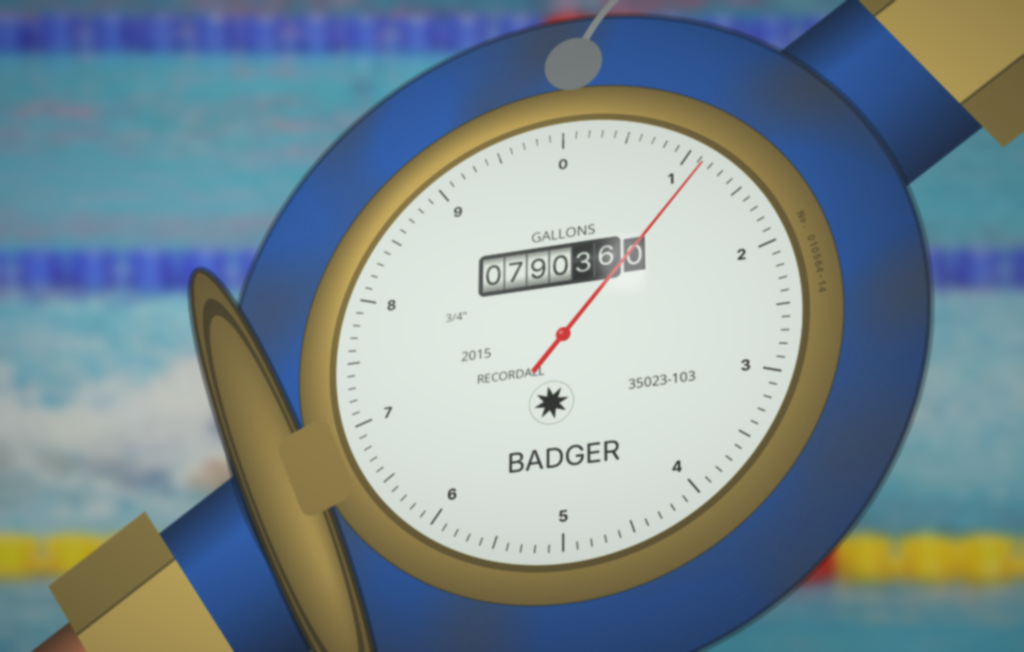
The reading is 790361.1 gal
